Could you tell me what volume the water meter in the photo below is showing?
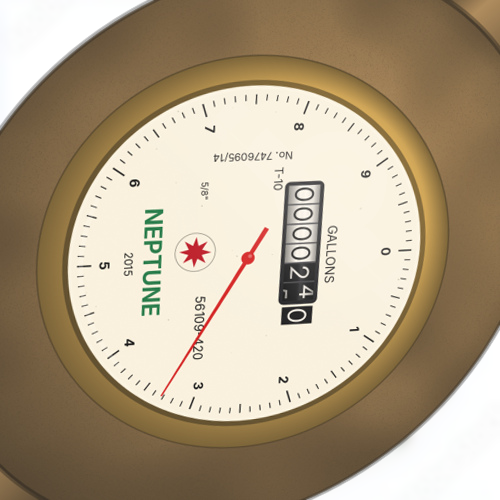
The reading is 243.3 gal
